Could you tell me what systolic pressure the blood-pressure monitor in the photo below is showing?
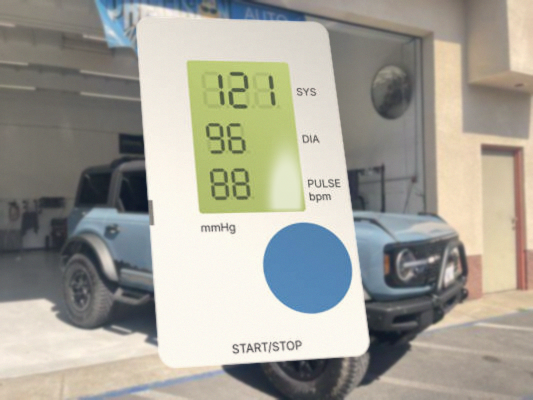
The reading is 121 mmHg
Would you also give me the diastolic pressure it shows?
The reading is 96 mmHg
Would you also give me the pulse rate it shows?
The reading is 88 bpm
